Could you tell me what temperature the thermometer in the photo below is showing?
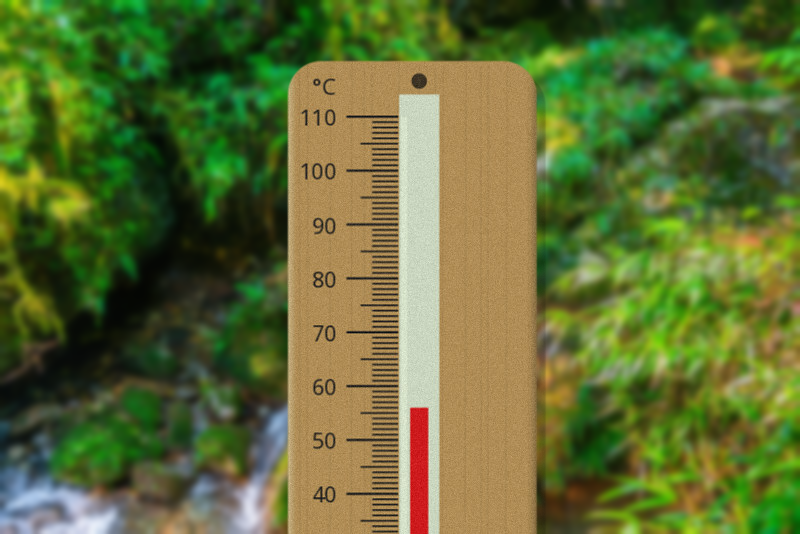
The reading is 56 °C
